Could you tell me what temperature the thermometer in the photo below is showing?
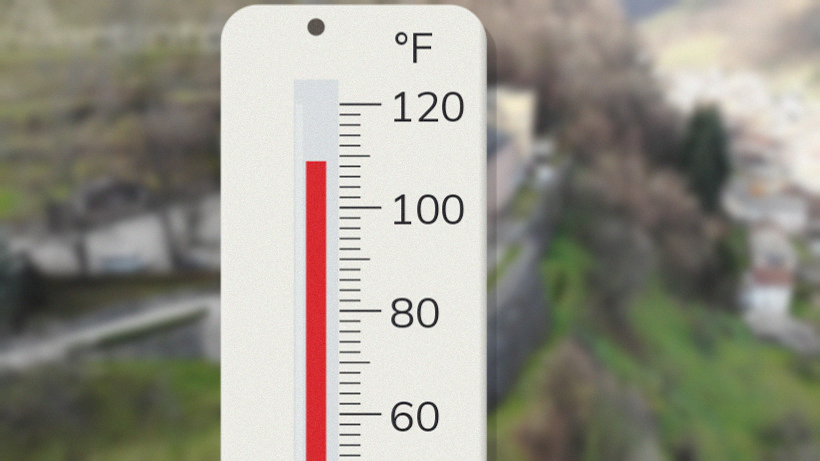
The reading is 109 °F
